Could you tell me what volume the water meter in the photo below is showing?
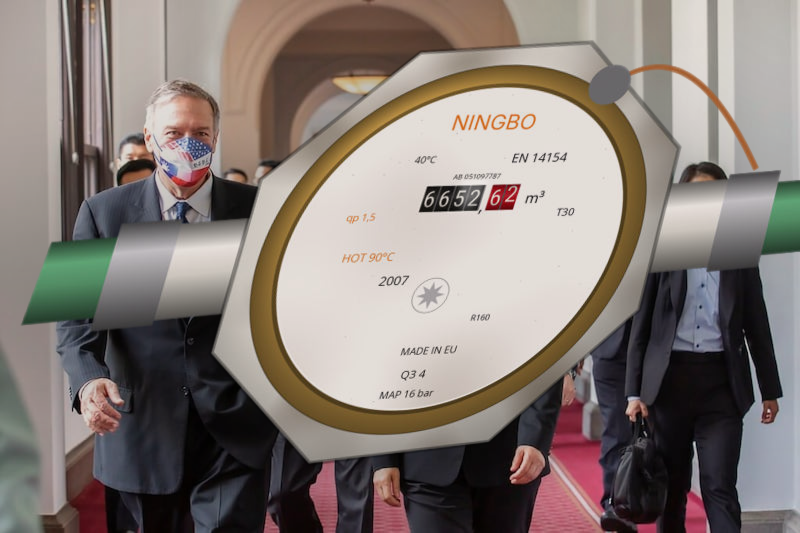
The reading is 6652.62 m³
